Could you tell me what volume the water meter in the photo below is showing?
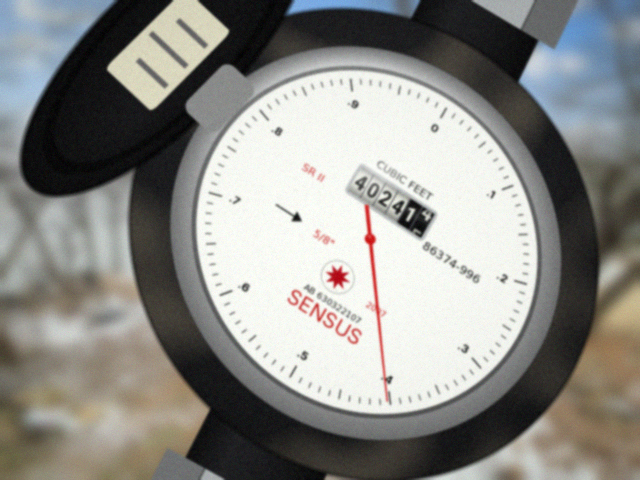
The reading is 402414.40 ft³
